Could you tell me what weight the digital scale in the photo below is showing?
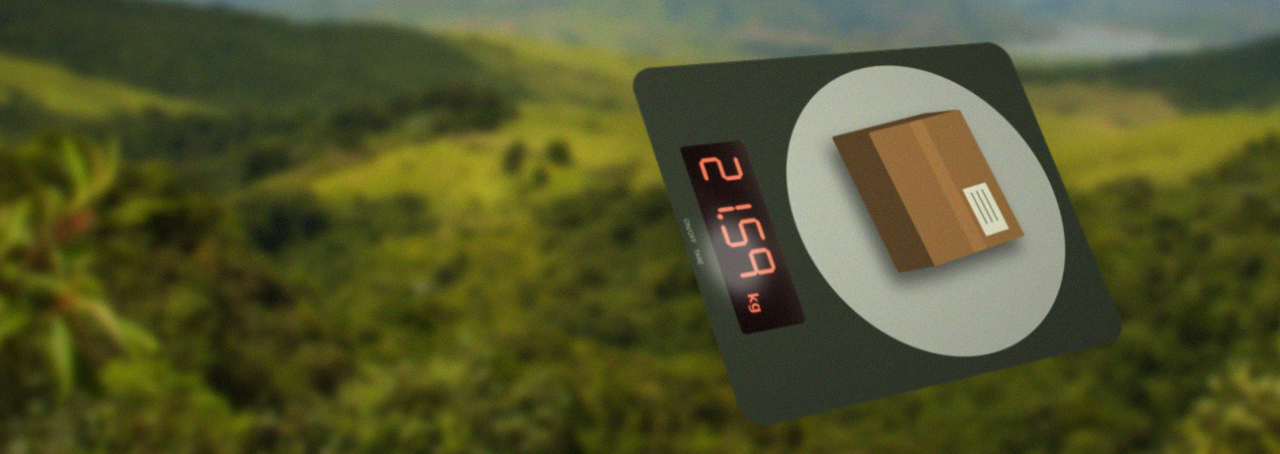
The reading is 21.59 kg
